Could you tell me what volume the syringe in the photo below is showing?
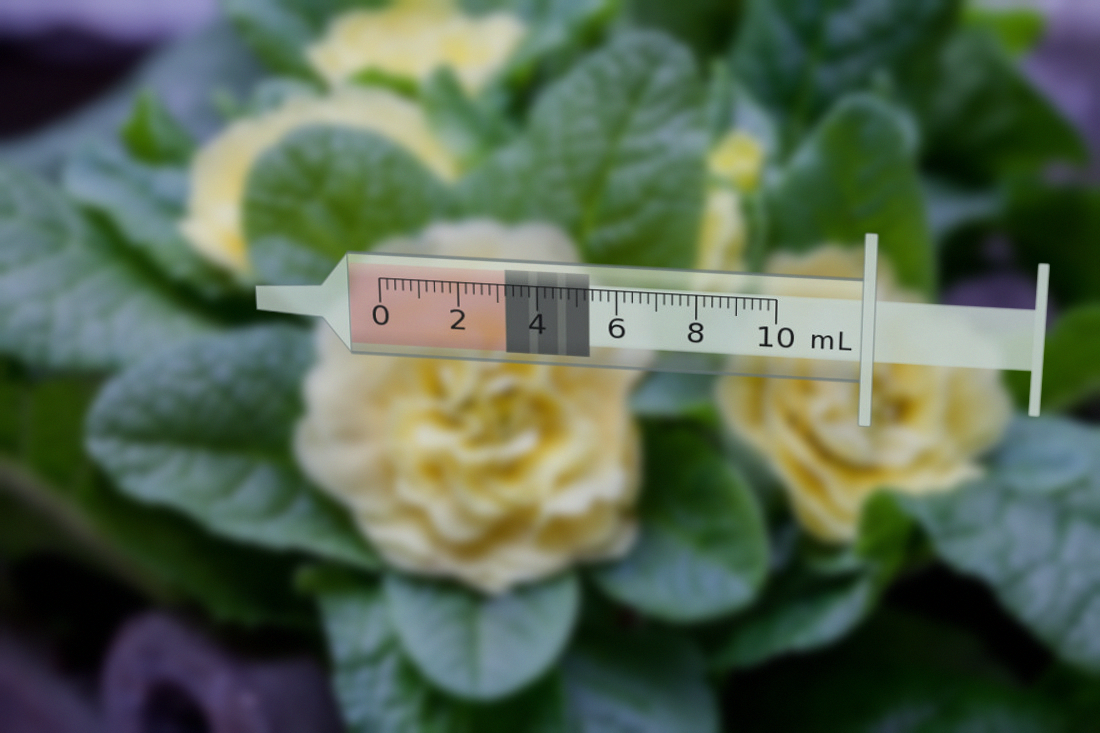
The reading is 3.2 mL
